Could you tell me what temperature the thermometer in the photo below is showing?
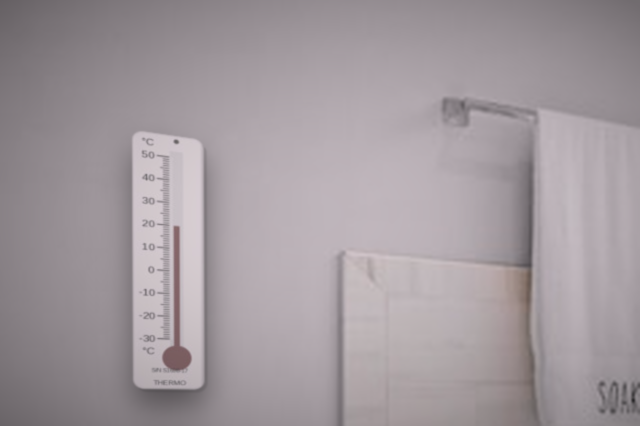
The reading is 20 °C
